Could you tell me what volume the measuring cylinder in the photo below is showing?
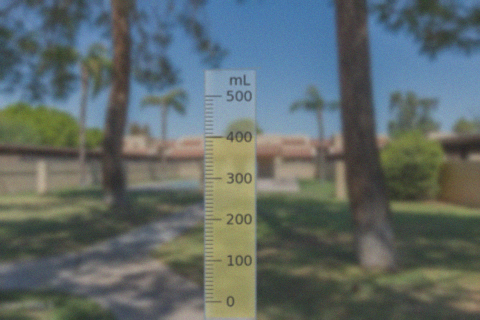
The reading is 400 mL
